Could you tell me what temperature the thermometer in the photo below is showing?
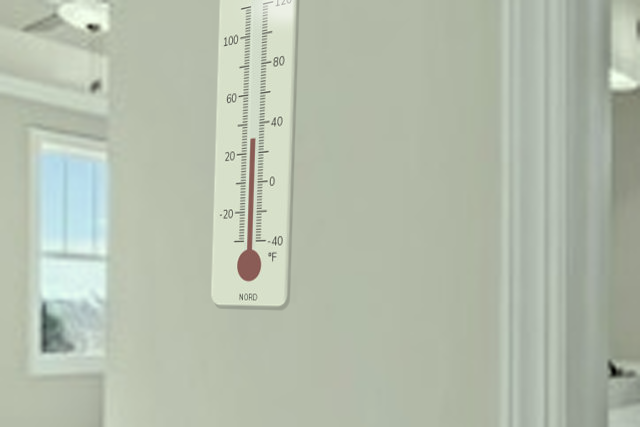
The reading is 30 °F
